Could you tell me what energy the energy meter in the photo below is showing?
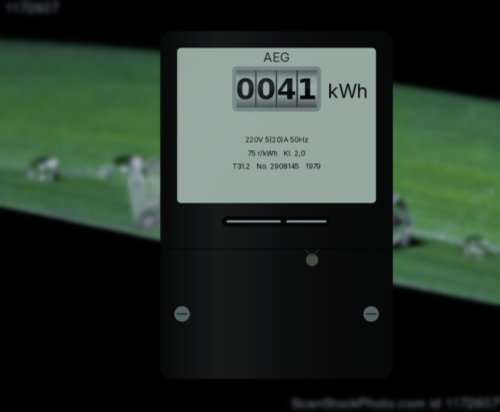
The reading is 41 kWh
